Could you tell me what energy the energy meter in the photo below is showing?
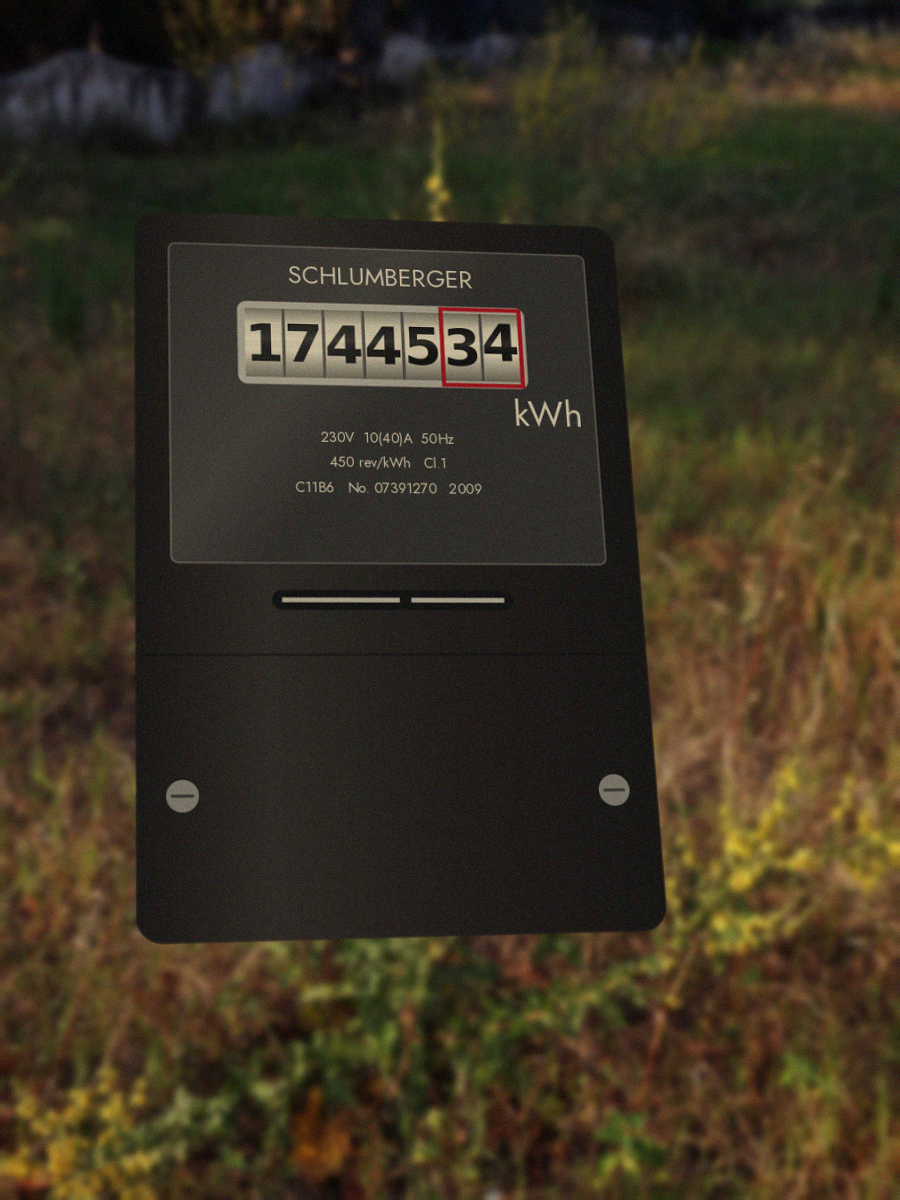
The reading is 17445.34 kWh
